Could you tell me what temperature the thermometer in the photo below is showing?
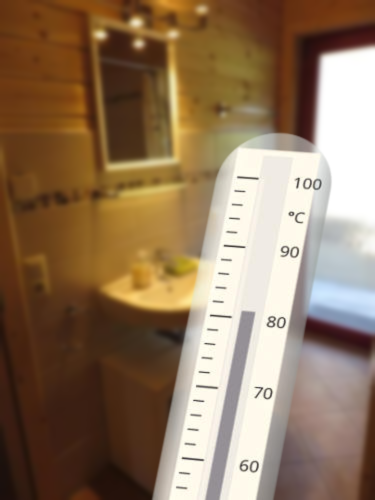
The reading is 81 °C
